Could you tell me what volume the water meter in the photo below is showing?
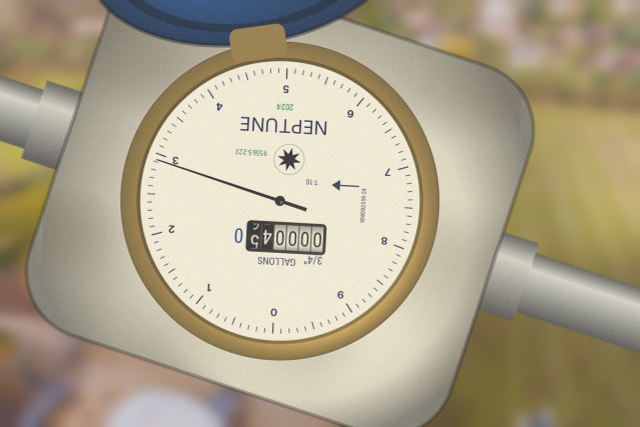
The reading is 452.9 gal
